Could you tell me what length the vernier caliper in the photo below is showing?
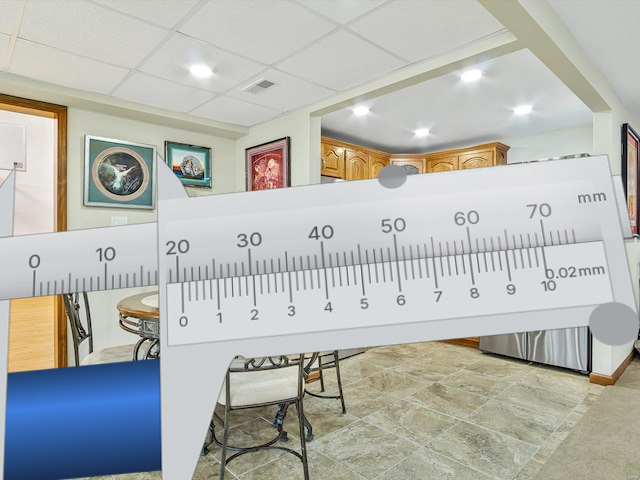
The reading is 20.6 mm
